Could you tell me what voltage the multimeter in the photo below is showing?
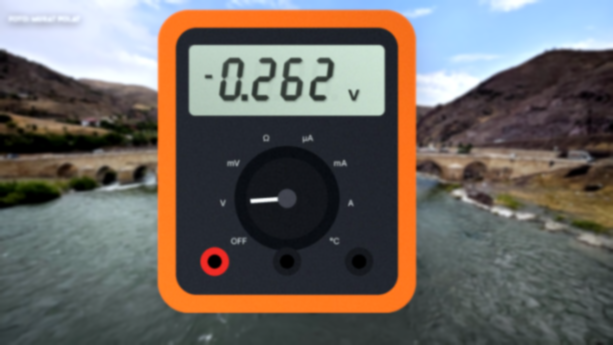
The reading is -0.262 V
